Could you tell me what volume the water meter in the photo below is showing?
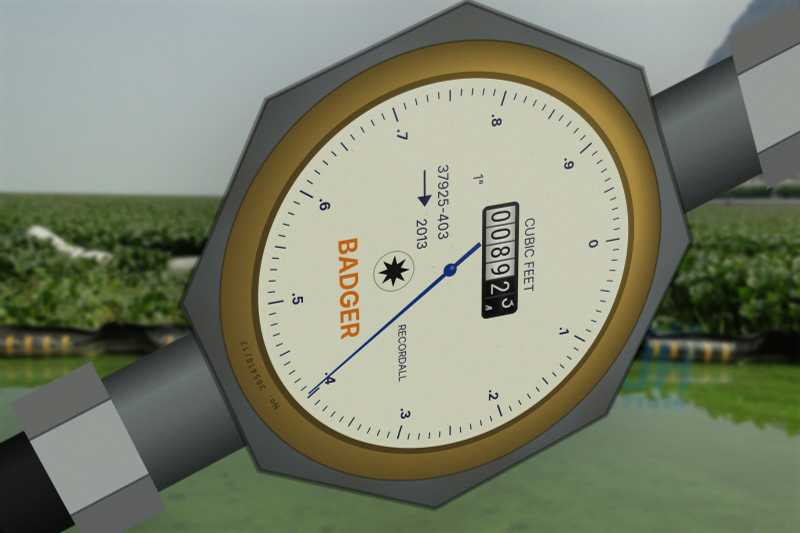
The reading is 8923.40 ft³
